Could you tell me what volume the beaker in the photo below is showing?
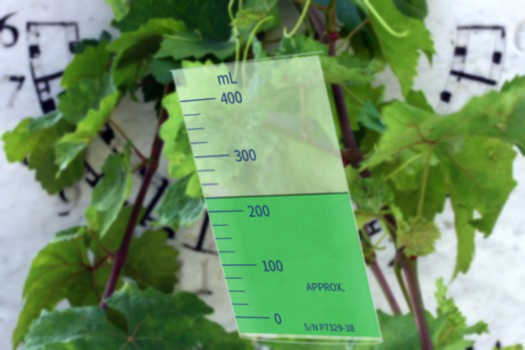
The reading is 225 mL
